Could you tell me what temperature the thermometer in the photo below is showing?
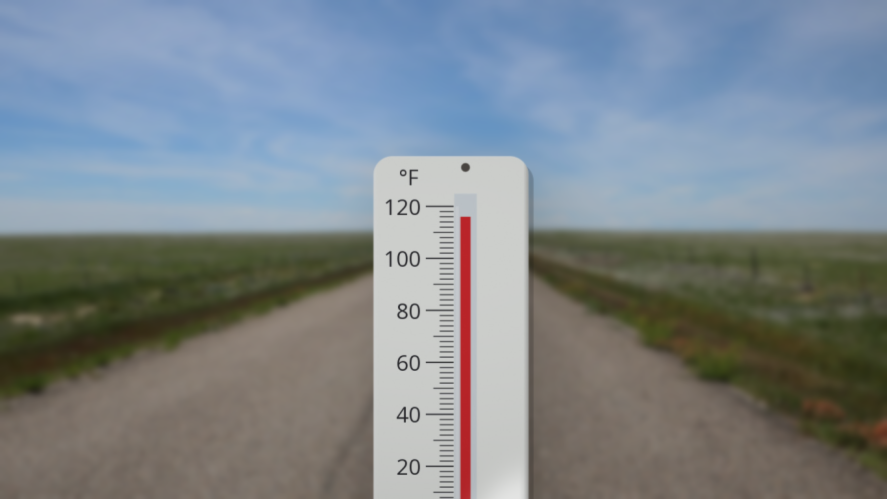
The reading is 116 °F
